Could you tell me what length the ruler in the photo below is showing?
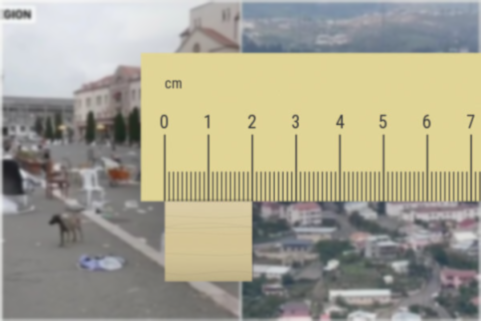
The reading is 2 cm
